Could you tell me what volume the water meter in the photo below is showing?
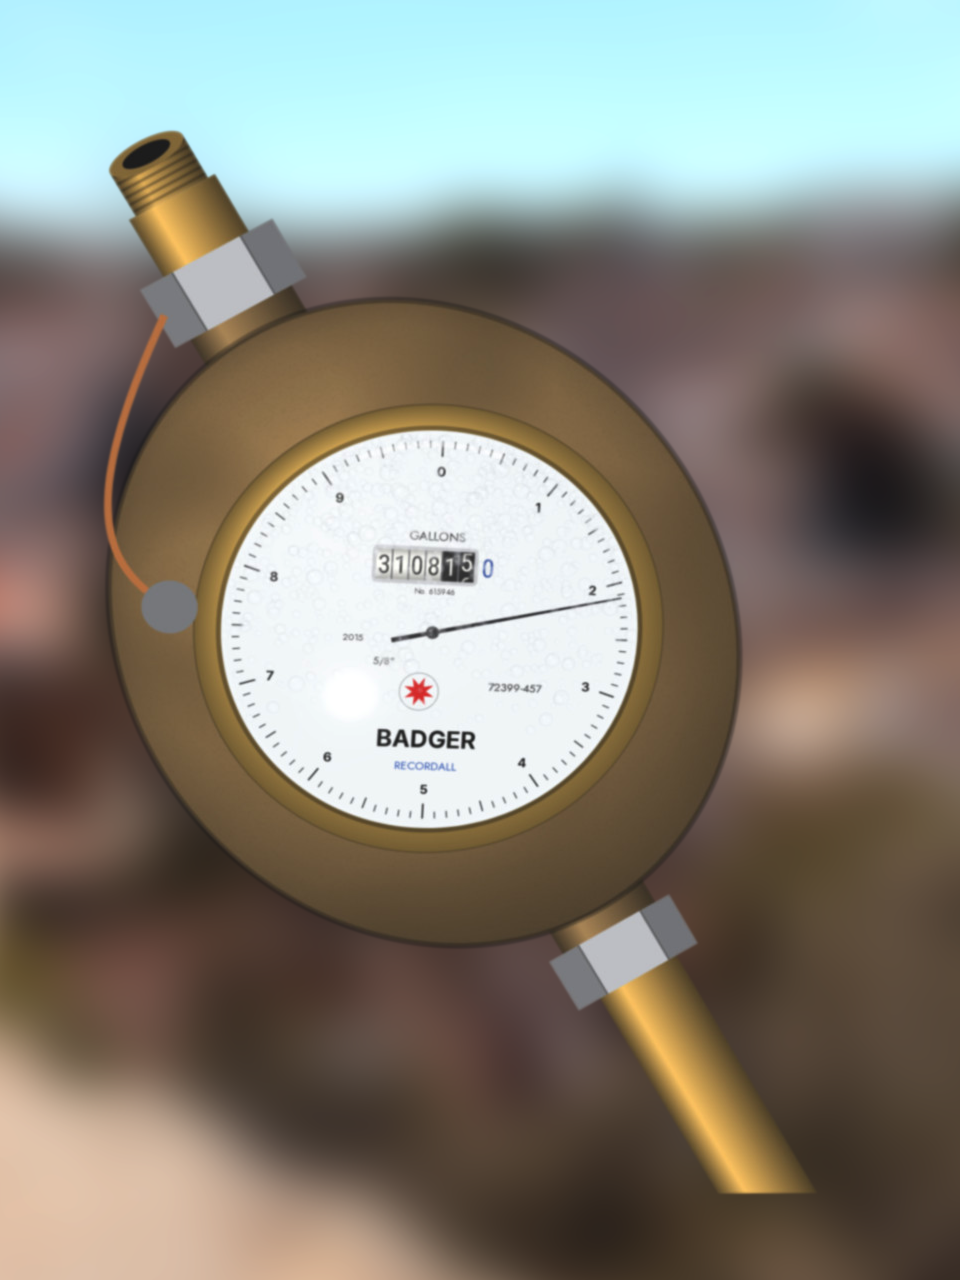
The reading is 3108152.1 gal
